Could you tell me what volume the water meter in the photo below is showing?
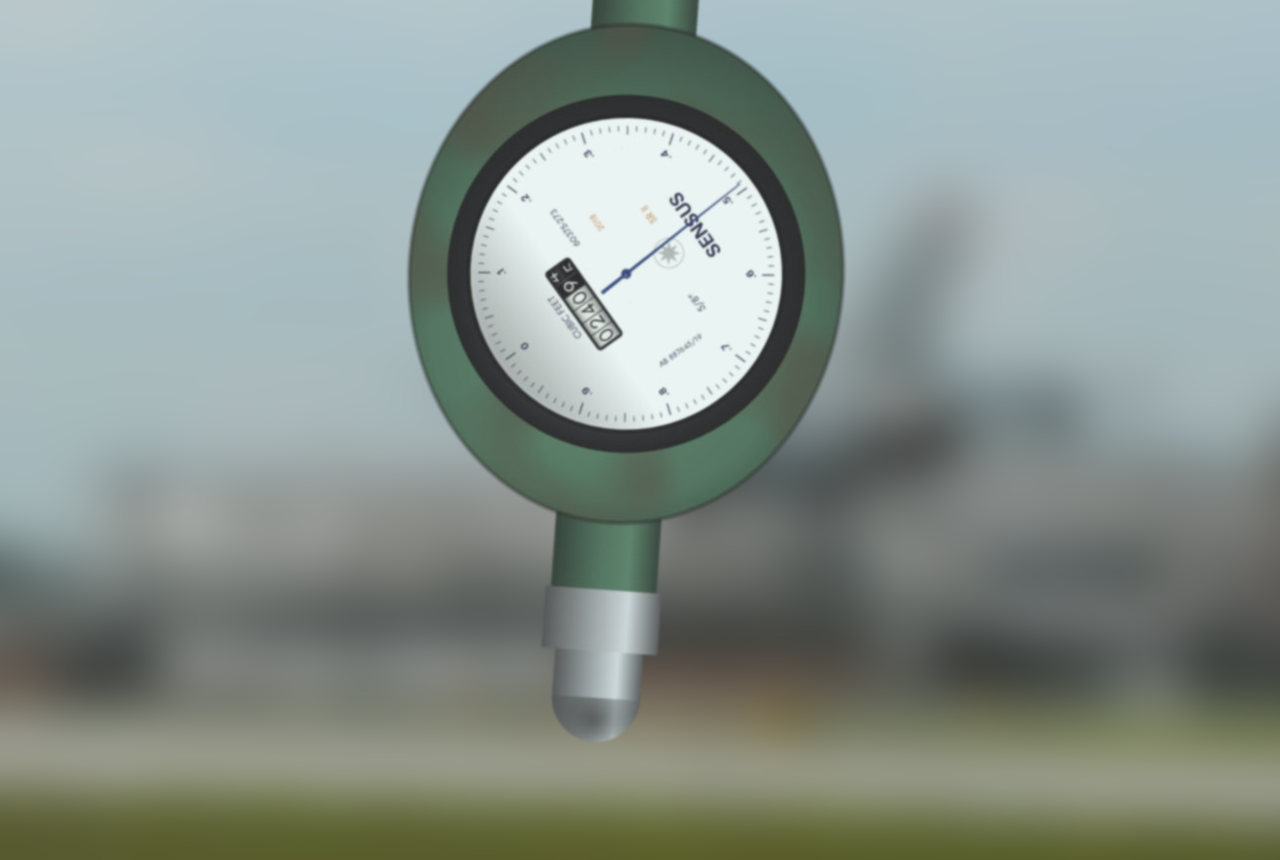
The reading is 24094.49 ft³
